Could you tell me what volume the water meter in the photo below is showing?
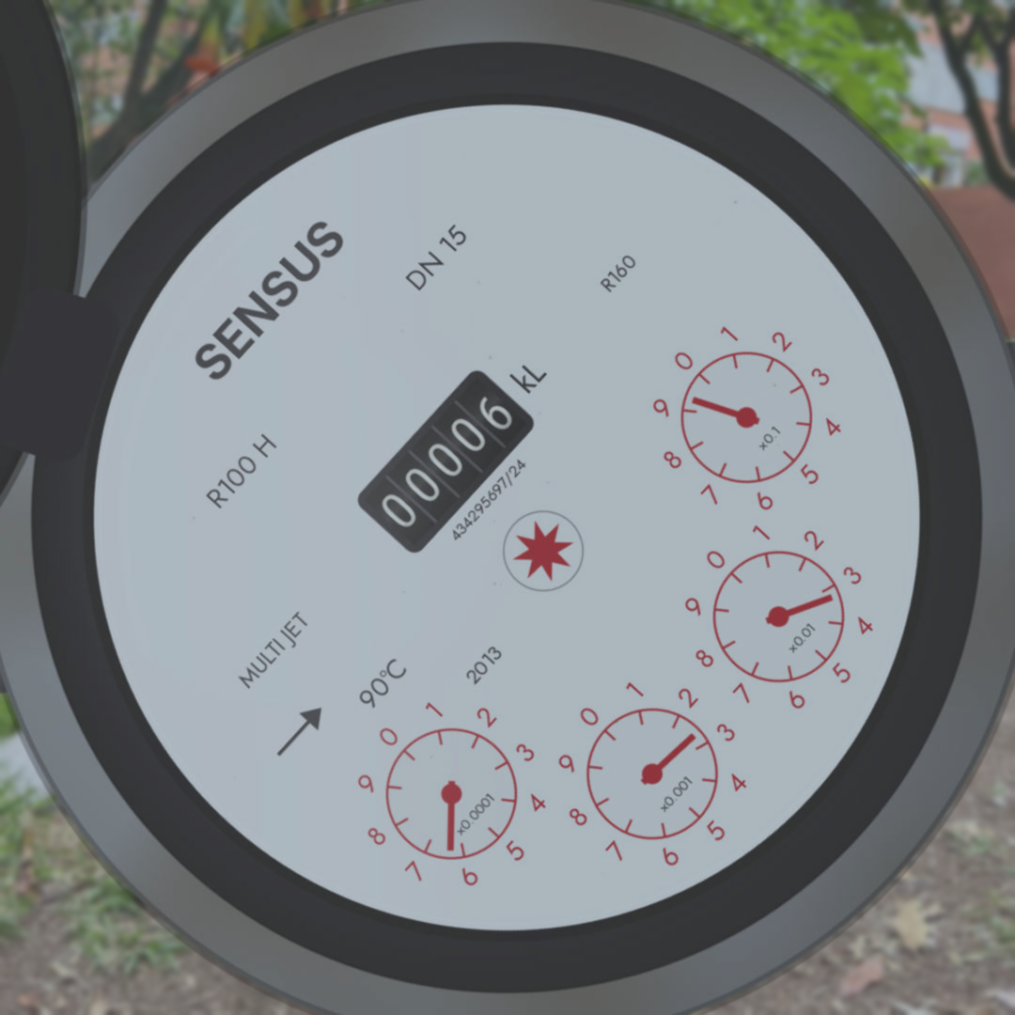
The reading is 5.9326 kL
